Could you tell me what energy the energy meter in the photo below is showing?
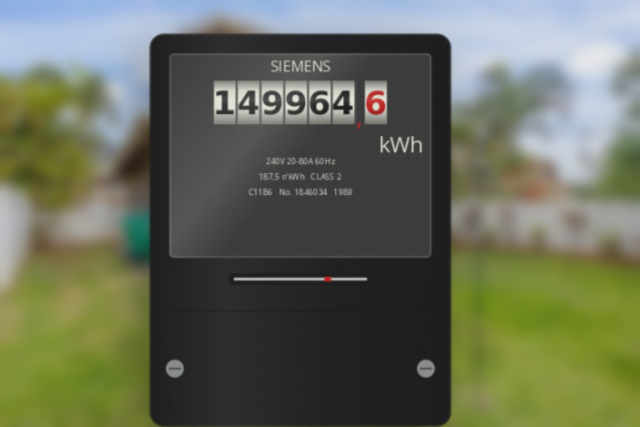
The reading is 149964.6 kWh
